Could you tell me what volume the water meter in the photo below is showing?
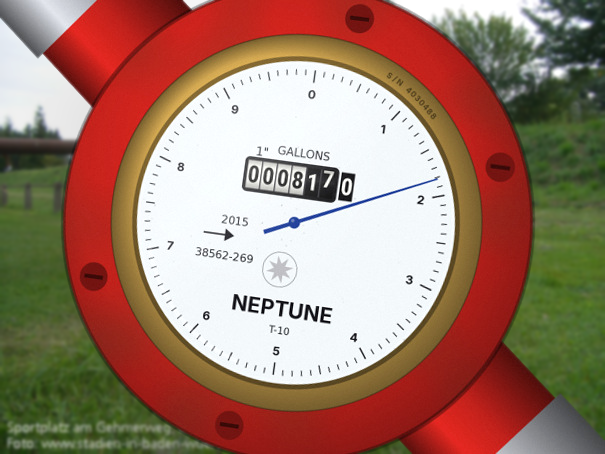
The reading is 8171.8 gal
